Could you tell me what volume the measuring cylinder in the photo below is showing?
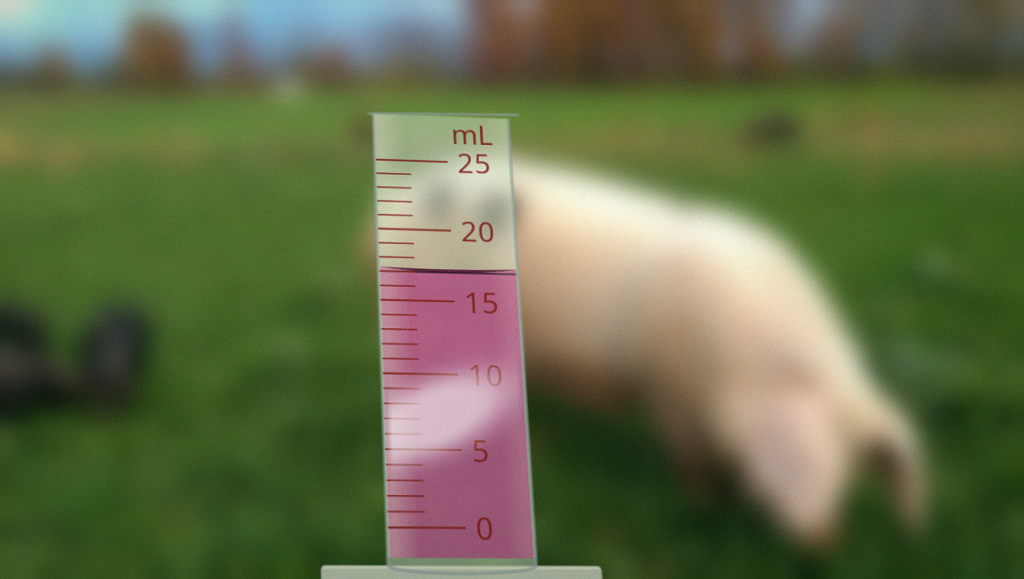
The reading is 17 mL
